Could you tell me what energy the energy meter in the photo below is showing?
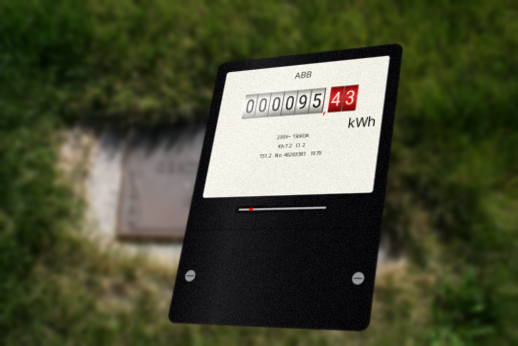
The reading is 95.43 kWh
